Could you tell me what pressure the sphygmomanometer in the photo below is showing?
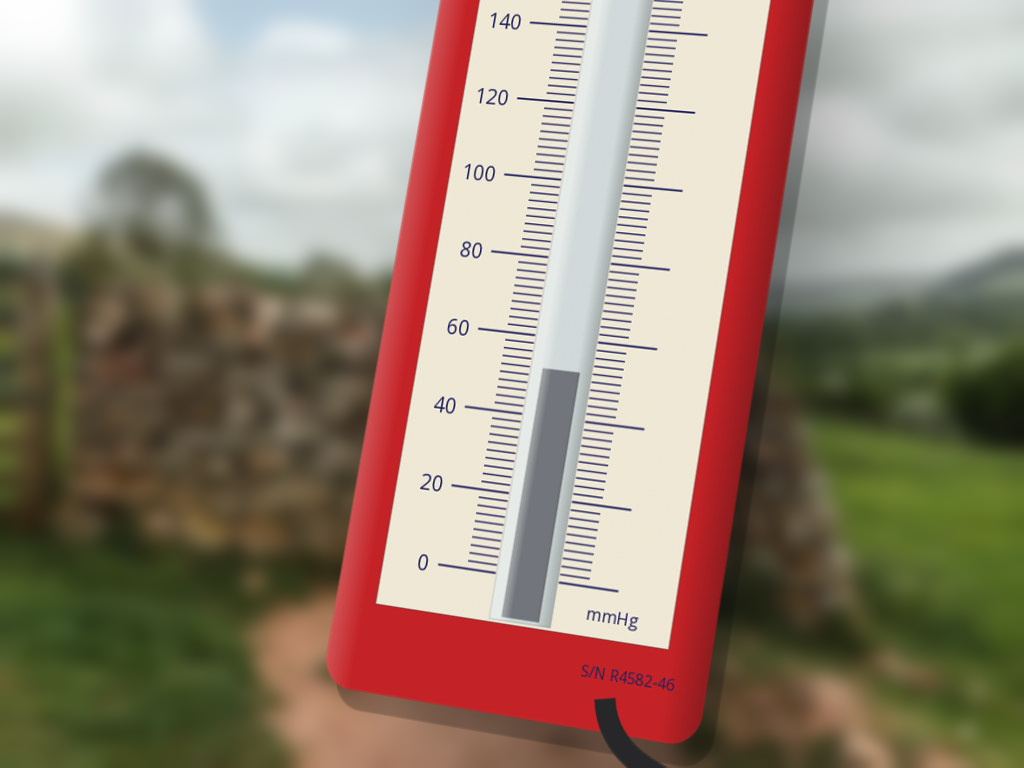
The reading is 52 mmHg
